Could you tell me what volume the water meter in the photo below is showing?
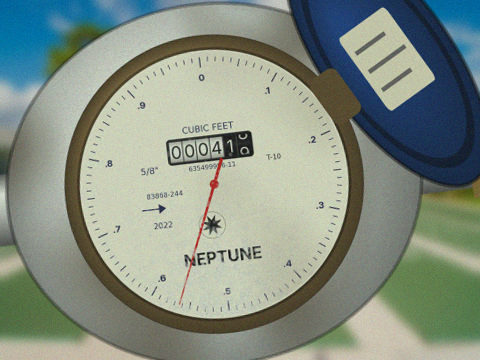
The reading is 418.56 ft³
